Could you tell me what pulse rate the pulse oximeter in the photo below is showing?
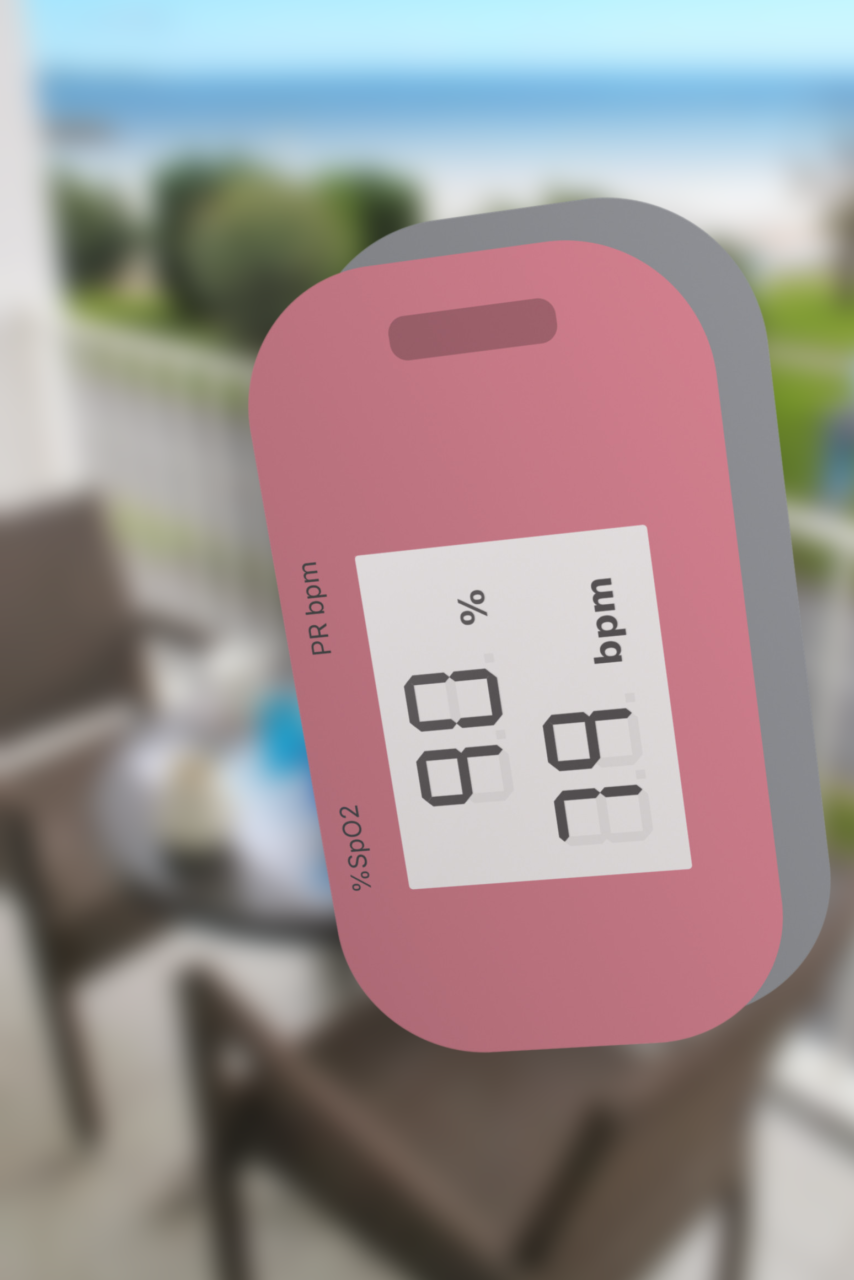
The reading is 79 bpm
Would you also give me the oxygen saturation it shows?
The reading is 90 %
